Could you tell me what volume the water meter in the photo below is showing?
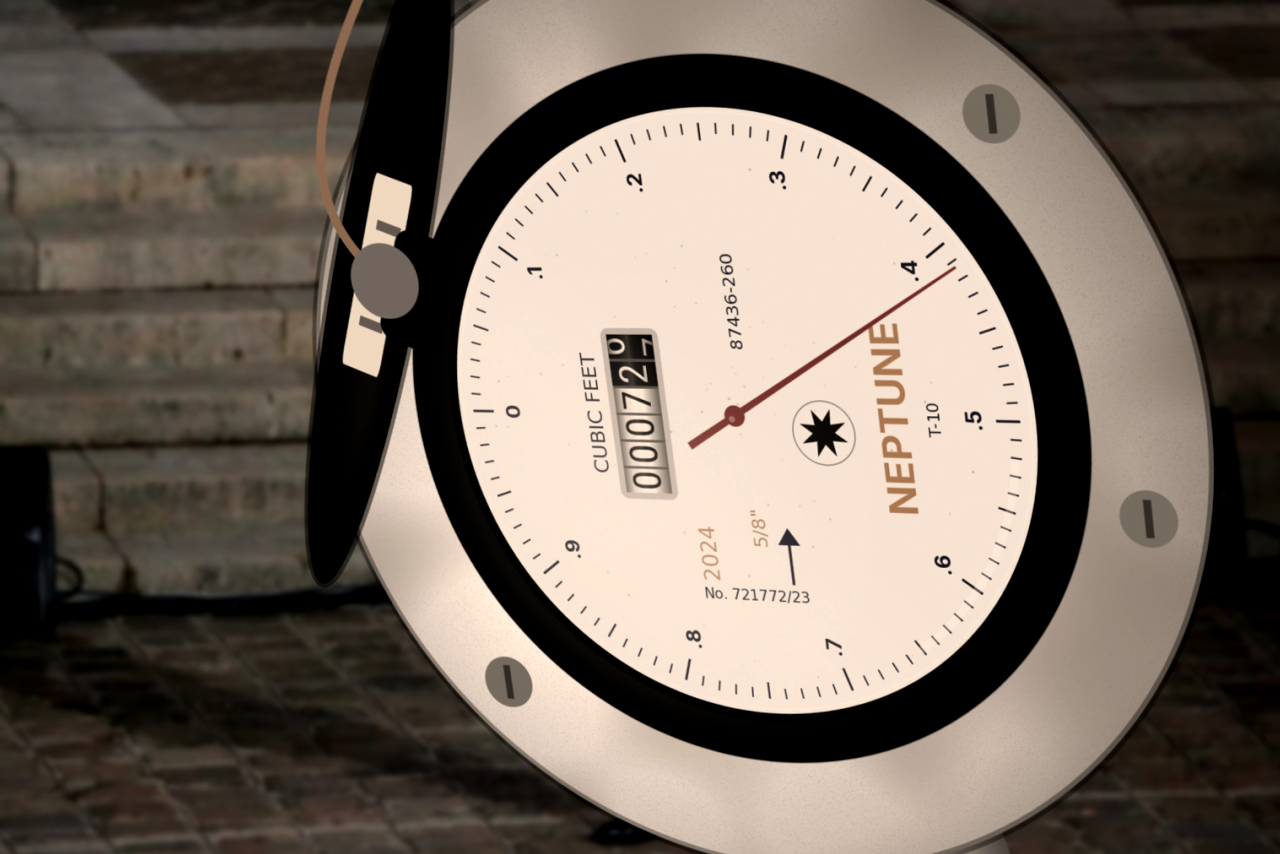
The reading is 726.41 ft³
